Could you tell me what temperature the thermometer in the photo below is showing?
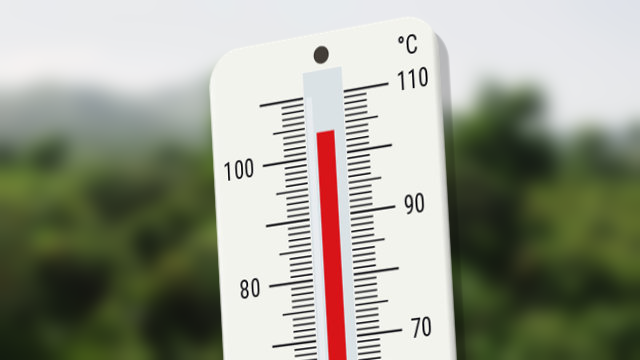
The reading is 104 °C
